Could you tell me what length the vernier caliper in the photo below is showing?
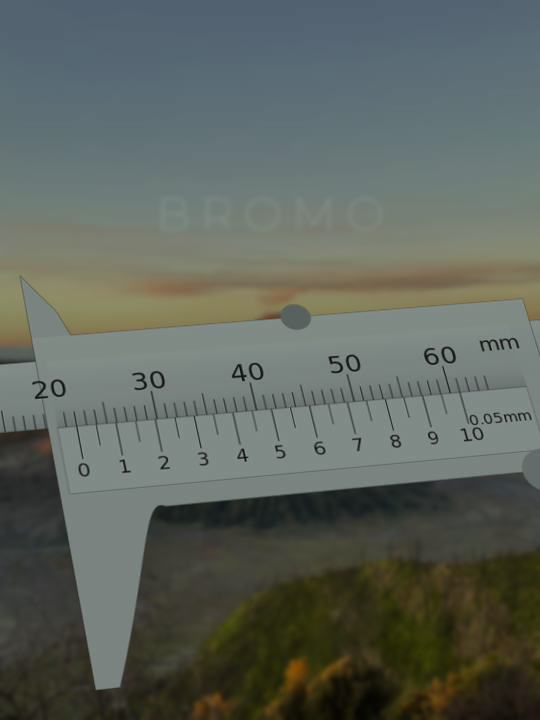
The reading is 22.0 mm
